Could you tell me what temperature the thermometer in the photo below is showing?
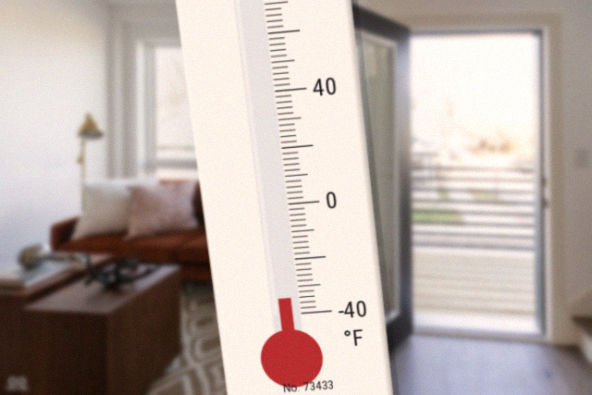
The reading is -34 °F
